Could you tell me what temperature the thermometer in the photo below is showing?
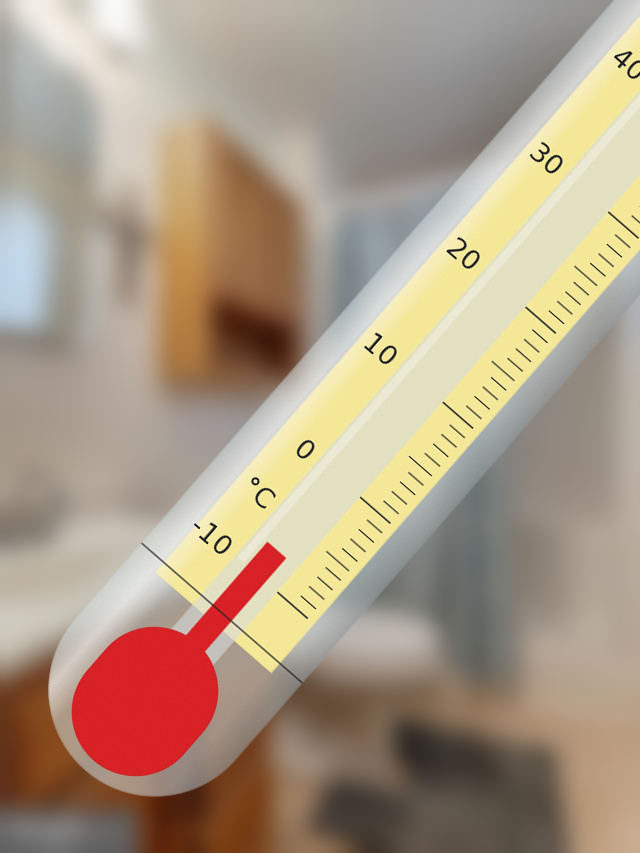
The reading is -7.5 °C
